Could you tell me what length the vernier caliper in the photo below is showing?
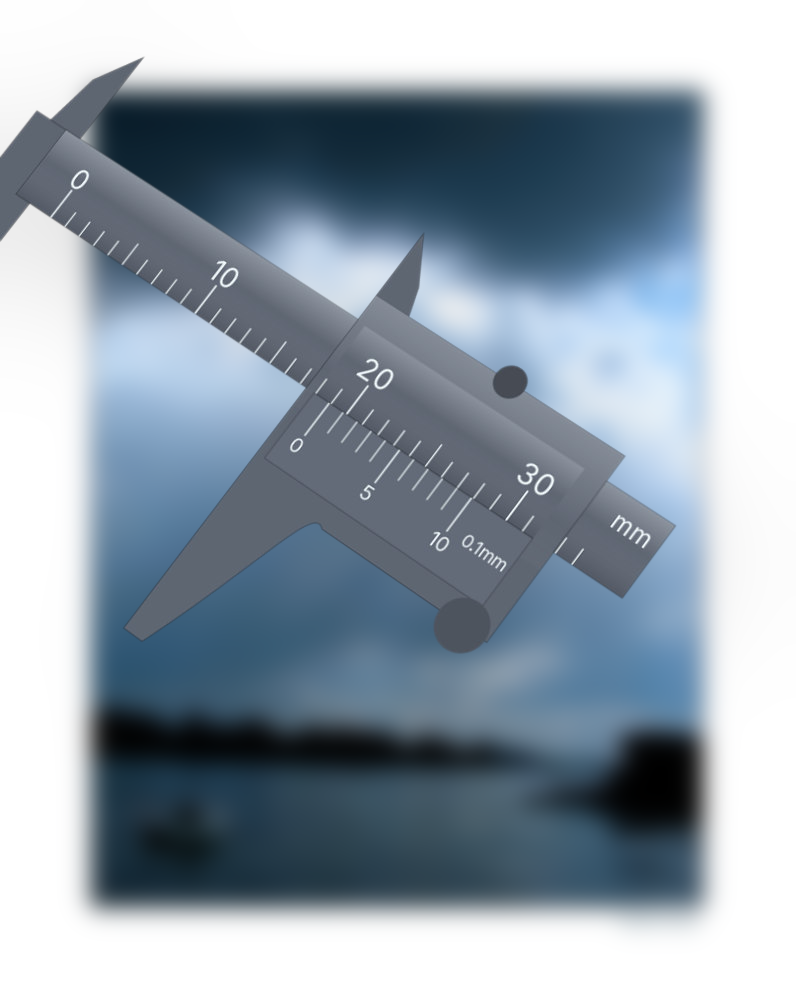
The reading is 18.9 mm
